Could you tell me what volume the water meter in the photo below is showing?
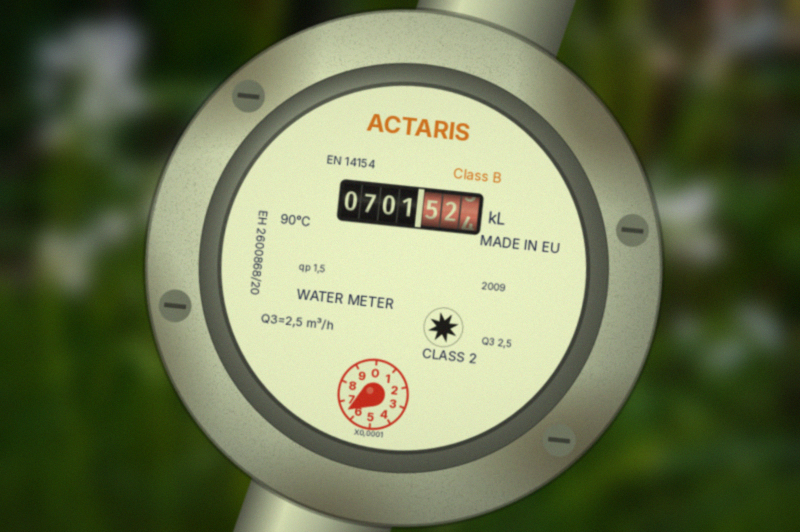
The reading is 701.5236 kL
